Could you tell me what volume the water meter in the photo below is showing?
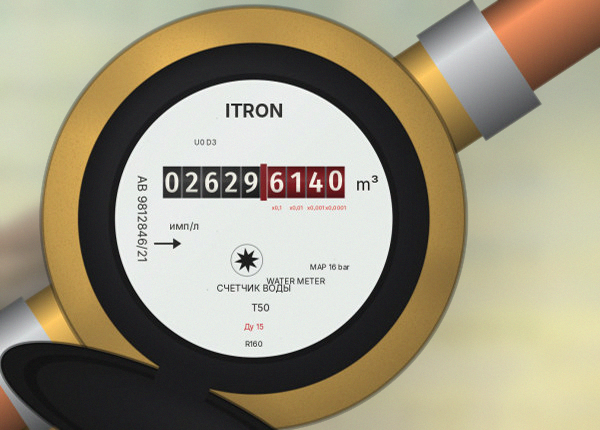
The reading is 2629.6140 m³
